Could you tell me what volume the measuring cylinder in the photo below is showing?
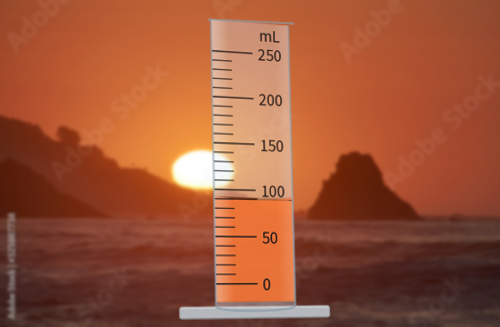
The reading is 90 mL
